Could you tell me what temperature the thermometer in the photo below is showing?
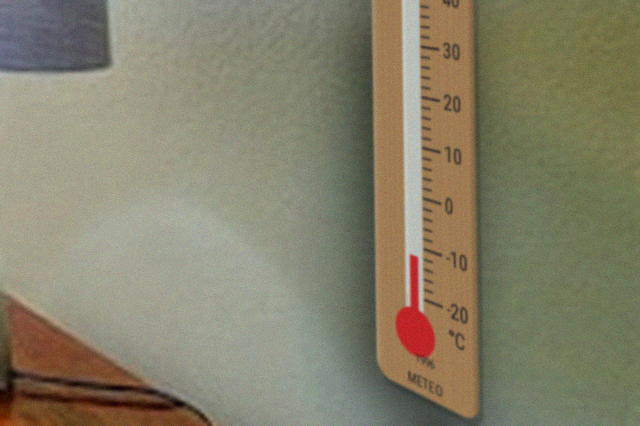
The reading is -12 °C
